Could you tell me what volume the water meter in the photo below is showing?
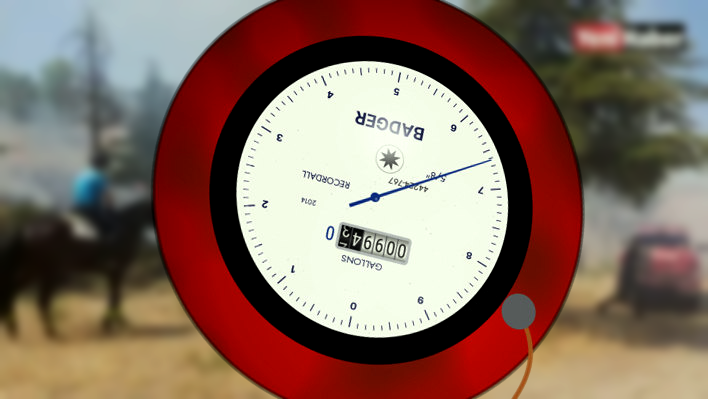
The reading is 99426.6 gal
